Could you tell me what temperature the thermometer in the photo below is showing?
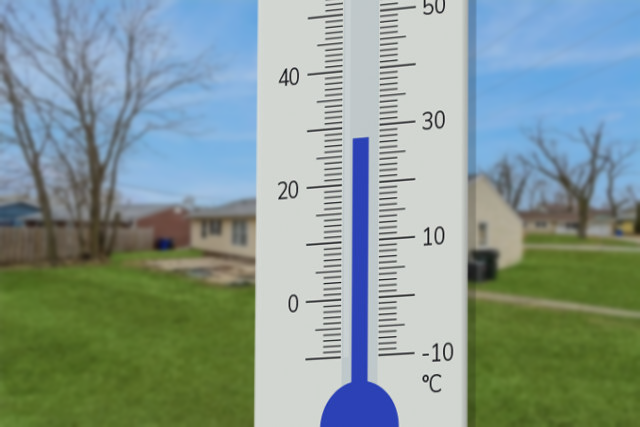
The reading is 28 °C
